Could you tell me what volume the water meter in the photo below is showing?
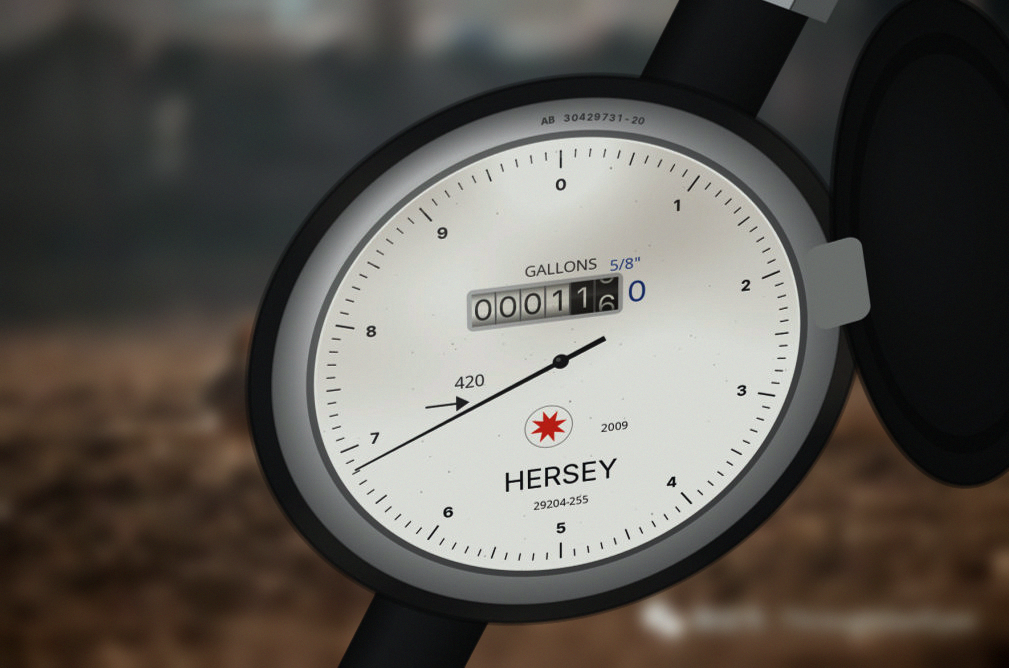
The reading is 1156.8 gal
